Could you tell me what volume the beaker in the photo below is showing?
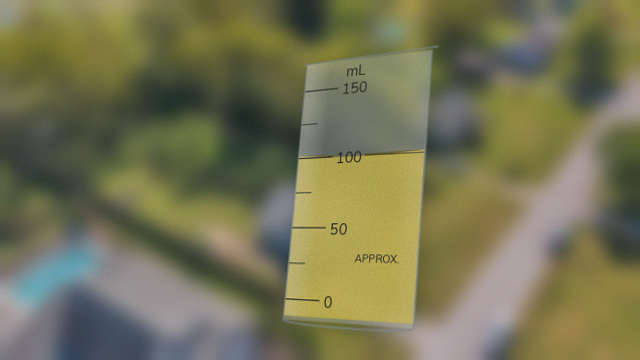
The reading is 100 mL
